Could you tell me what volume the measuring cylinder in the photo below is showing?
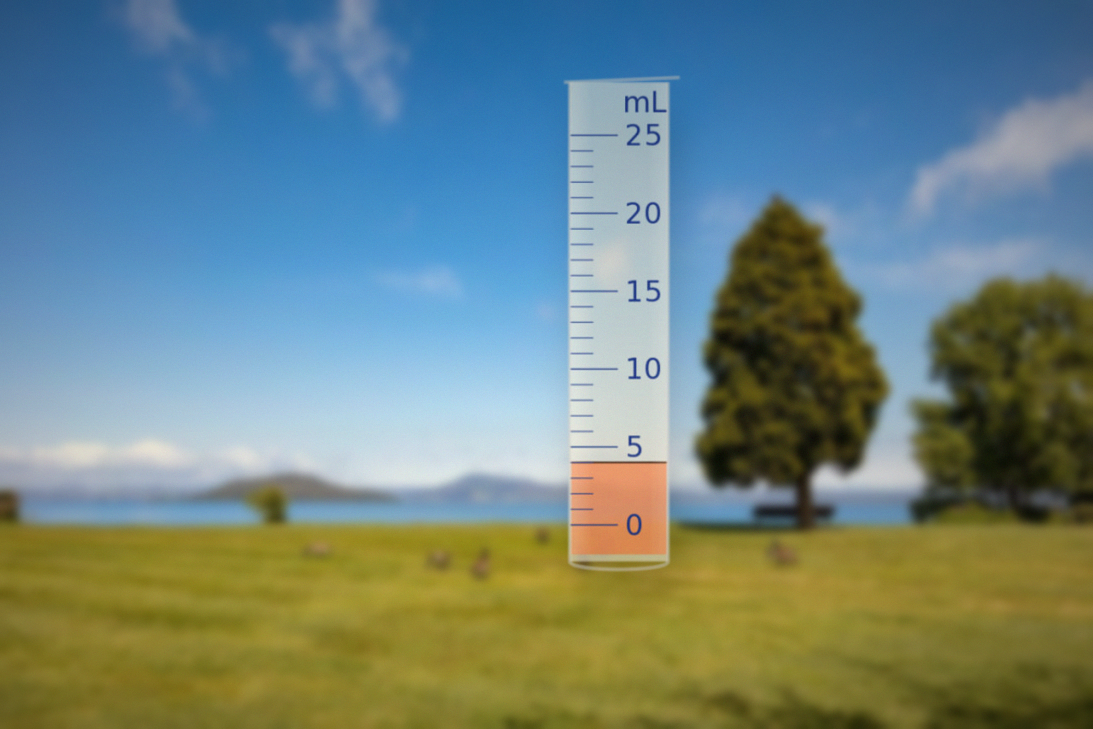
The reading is 4 mL
